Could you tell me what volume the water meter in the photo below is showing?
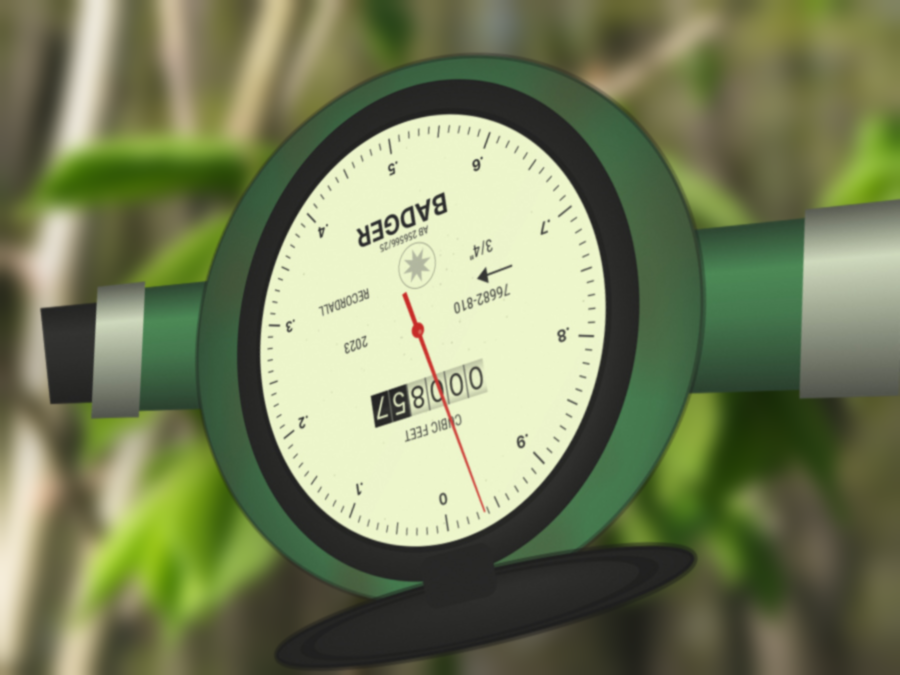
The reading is 856.96 ft³
